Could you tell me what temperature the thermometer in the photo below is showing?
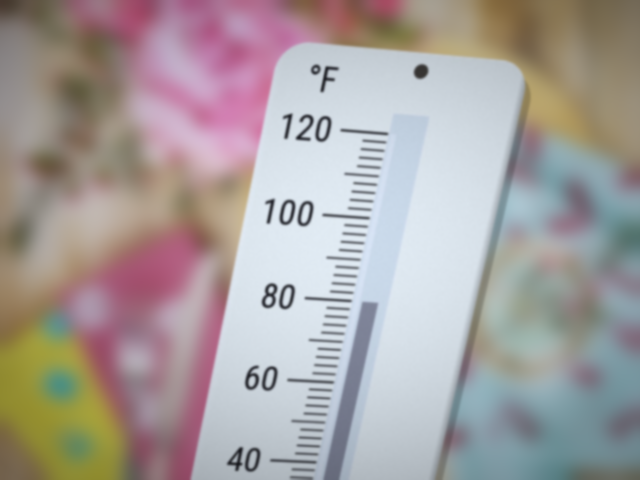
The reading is 80 °F
